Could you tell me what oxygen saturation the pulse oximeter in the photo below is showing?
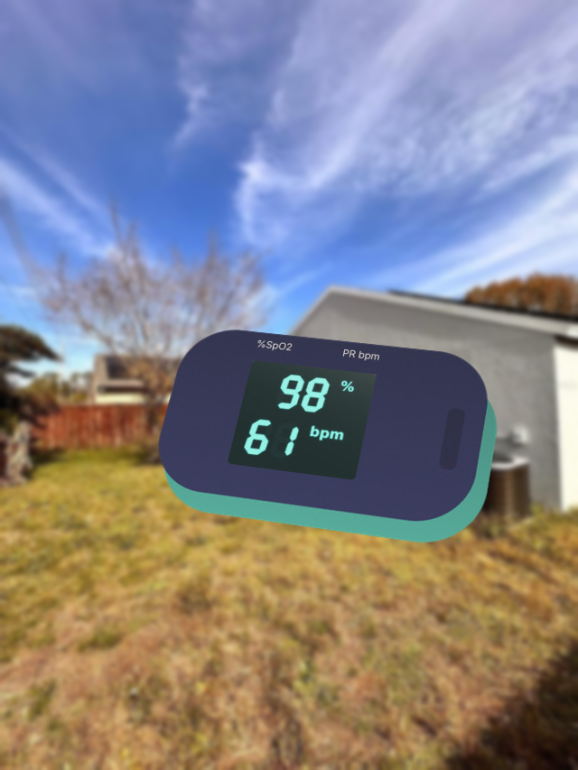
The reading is 98 %
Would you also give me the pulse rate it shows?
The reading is 61 bpm
